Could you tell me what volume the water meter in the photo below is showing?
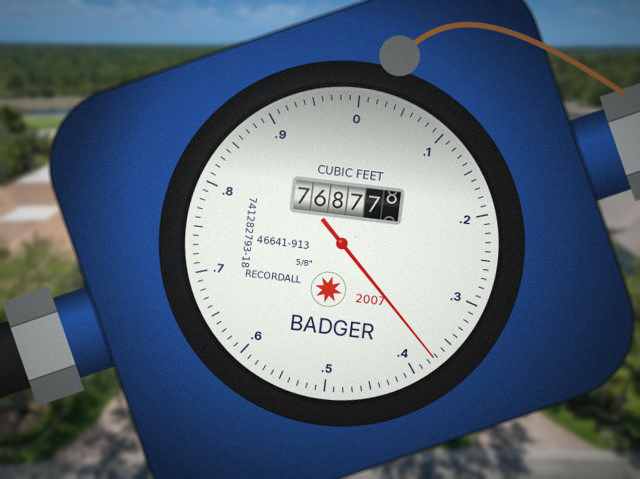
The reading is 768778.37 ft³
